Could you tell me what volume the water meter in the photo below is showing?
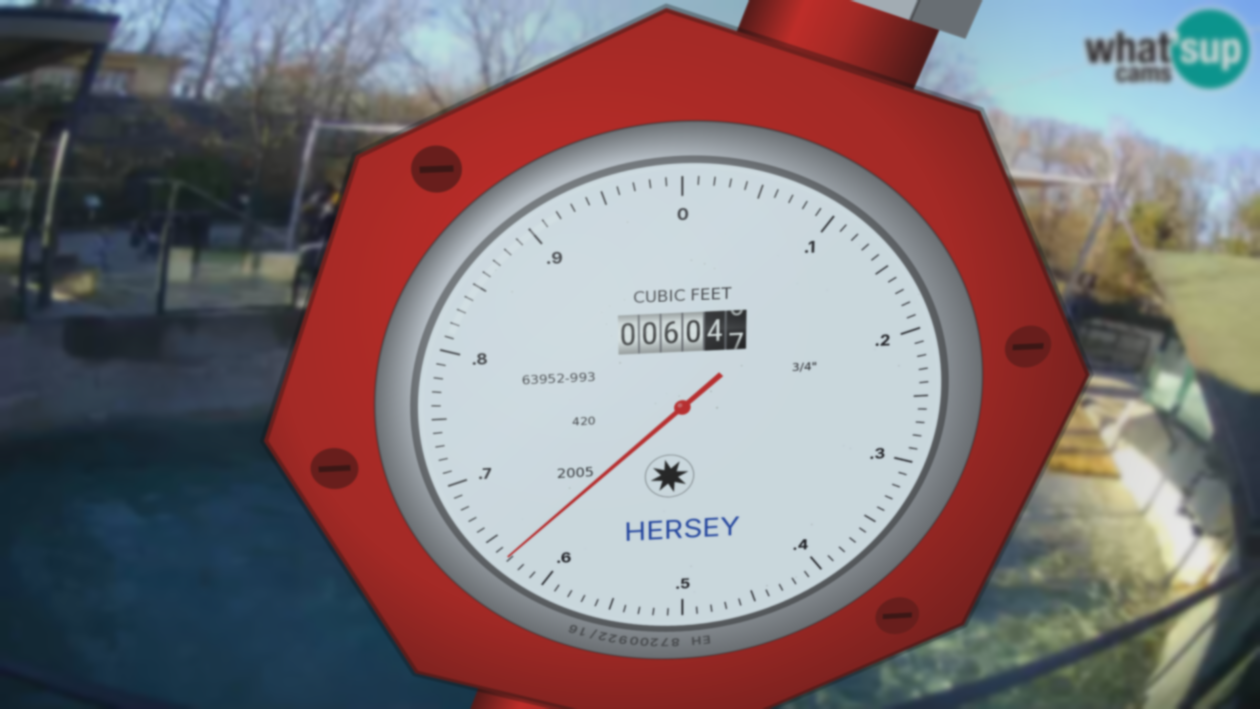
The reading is 6046.63 ft³
